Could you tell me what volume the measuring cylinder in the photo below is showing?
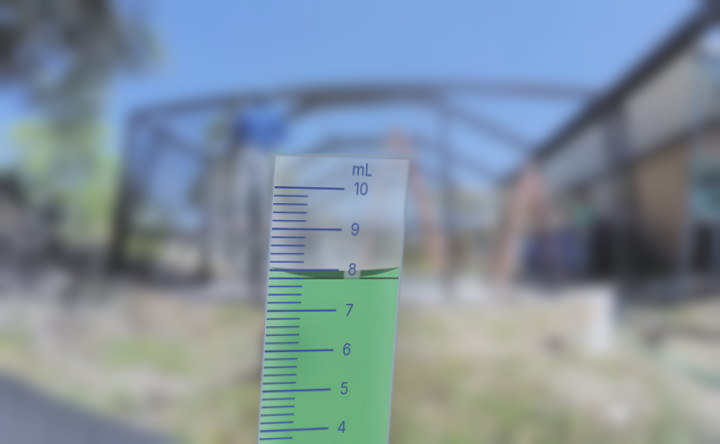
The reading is 7.8 mL
